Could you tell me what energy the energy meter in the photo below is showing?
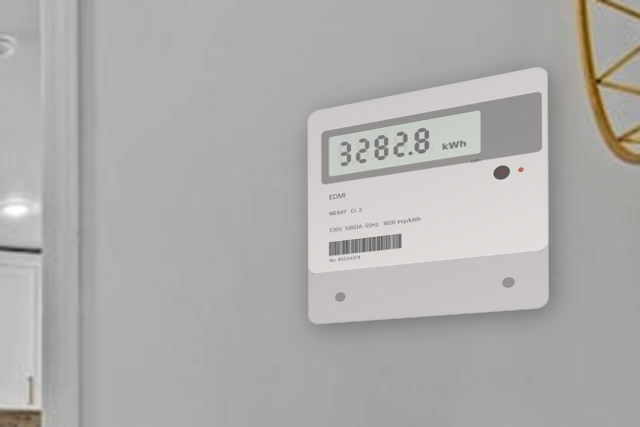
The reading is 3282.8 kWh
